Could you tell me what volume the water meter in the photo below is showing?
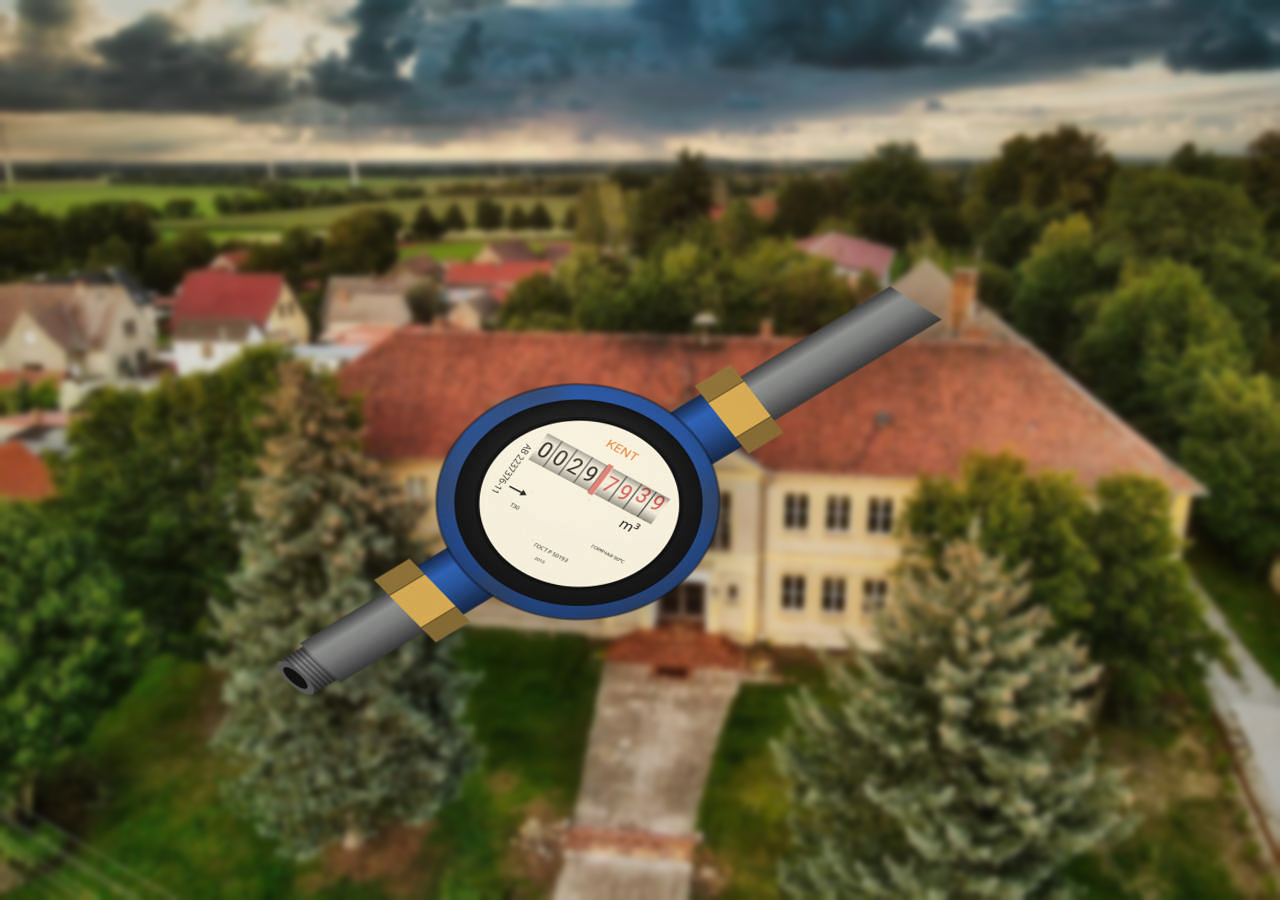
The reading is 29.7939 m³
